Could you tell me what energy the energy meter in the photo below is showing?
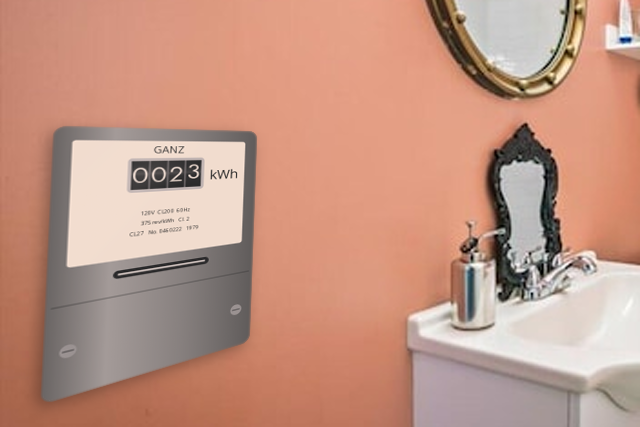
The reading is 23 kWh
